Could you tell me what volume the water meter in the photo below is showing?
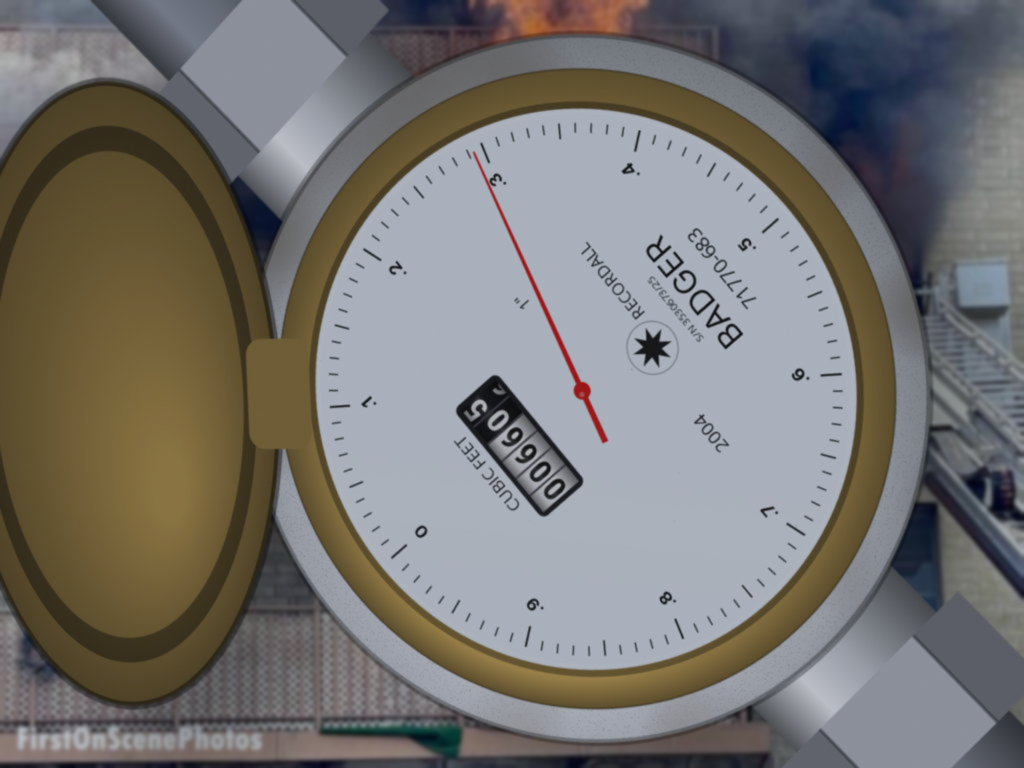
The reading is 6605.29 ft³
